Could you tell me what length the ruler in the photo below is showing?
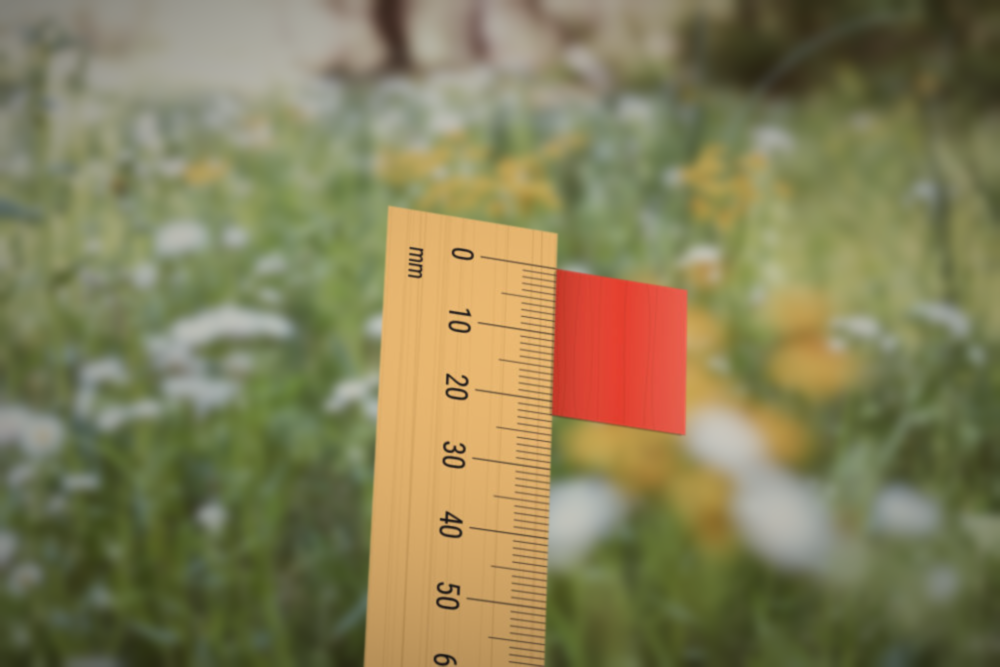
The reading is 22 mm
